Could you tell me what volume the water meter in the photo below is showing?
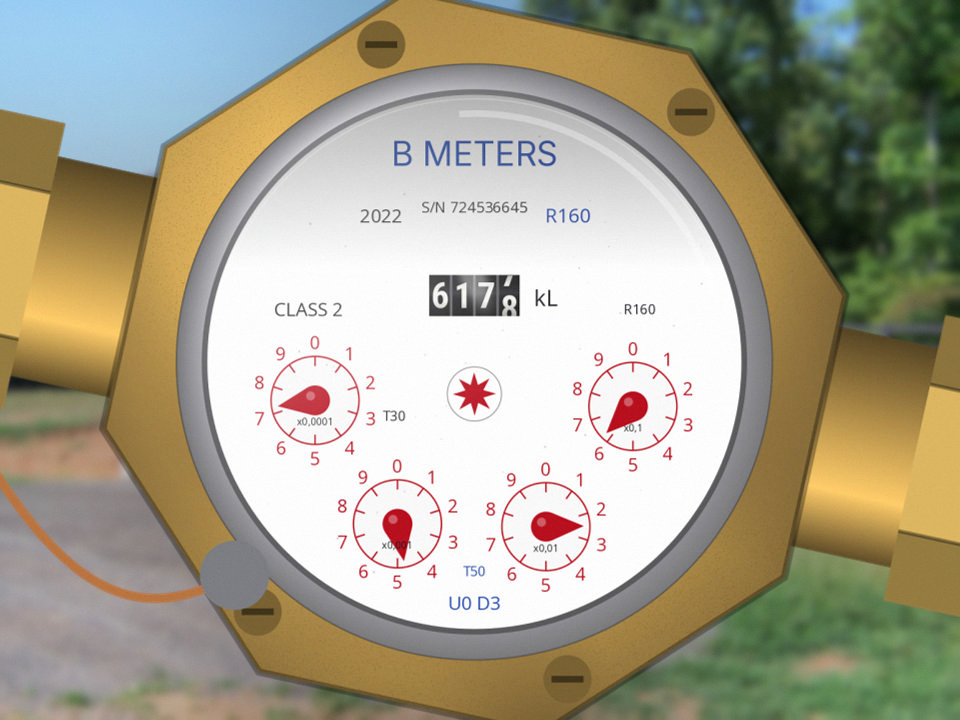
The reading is 6177.6247 kL
